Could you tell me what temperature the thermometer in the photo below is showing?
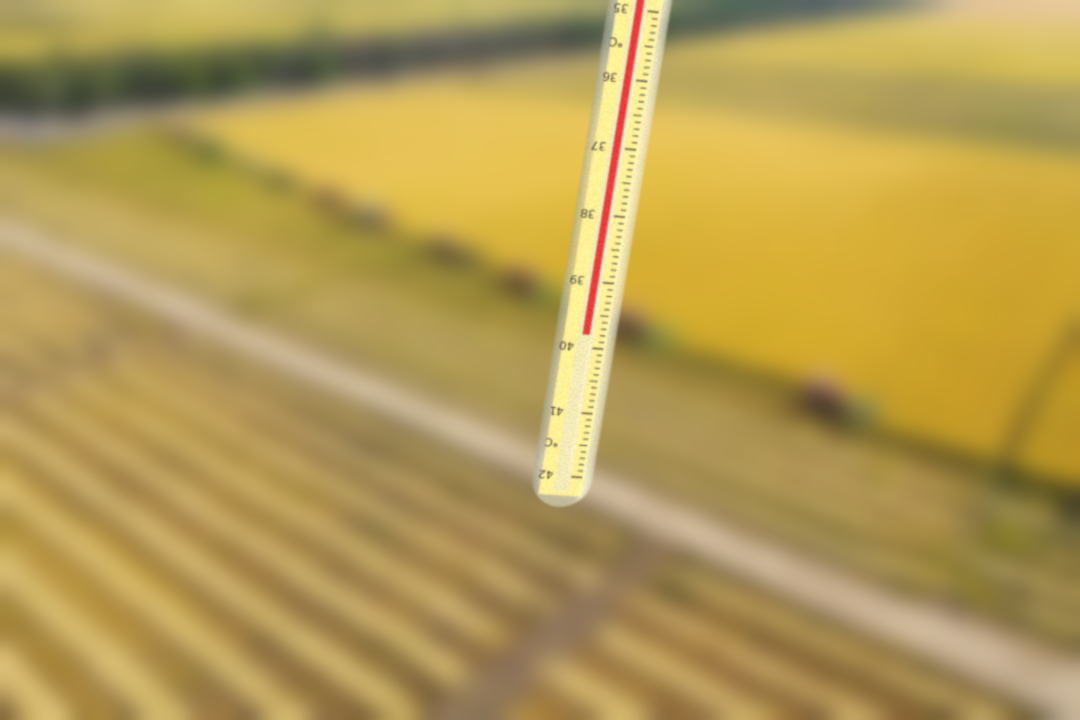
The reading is 39.8 °C
